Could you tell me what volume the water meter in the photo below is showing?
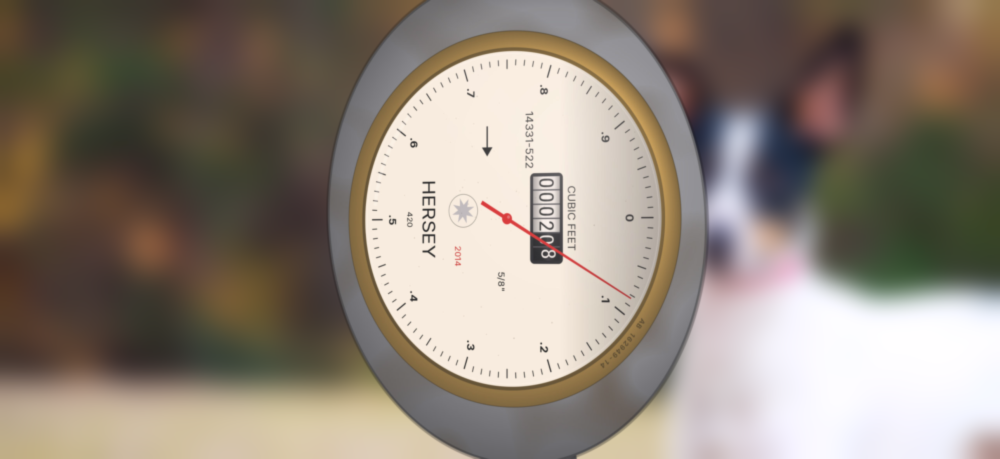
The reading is 208.08 ft³
